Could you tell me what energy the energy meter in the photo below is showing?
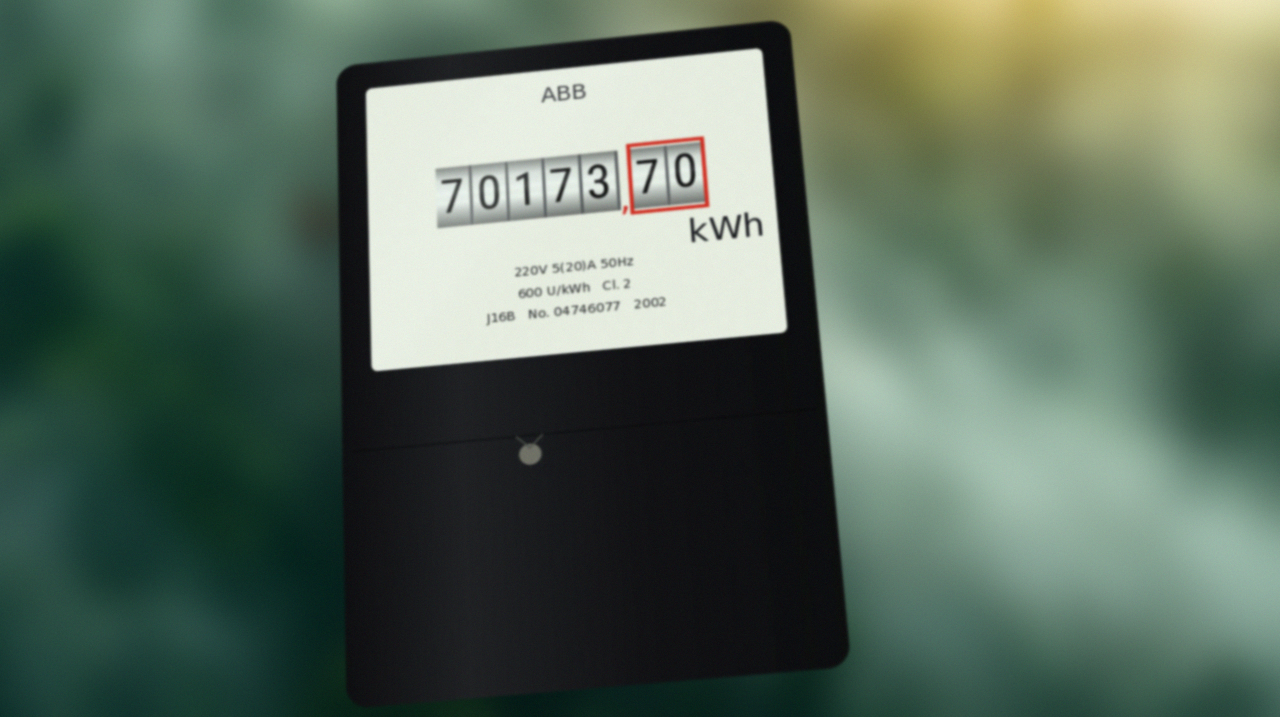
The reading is 70173.70 kWh
